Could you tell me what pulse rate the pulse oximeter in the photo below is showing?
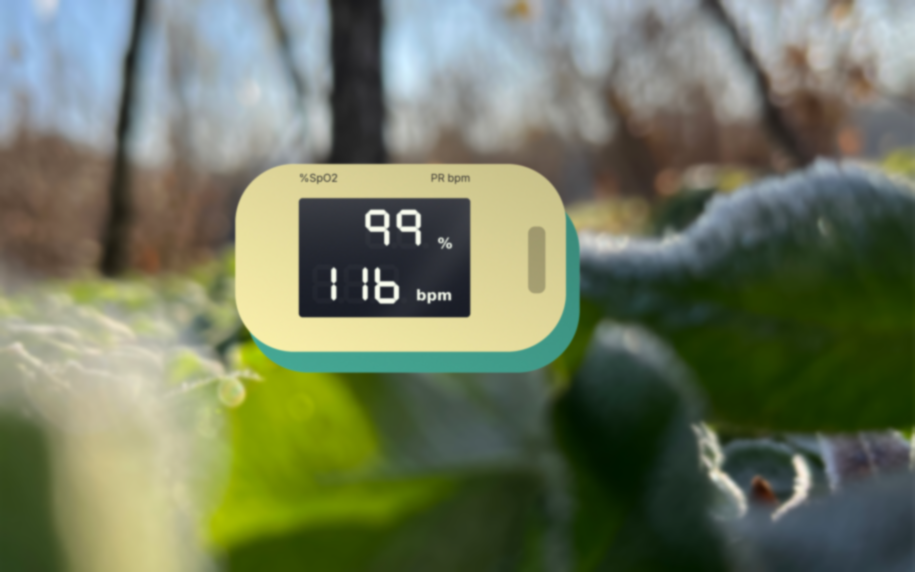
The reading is 116 bpm
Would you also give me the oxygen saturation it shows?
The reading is 99 %
